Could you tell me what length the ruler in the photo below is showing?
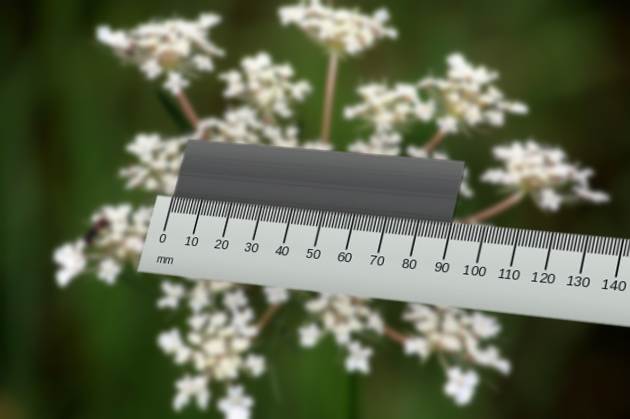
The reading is 90 mm
